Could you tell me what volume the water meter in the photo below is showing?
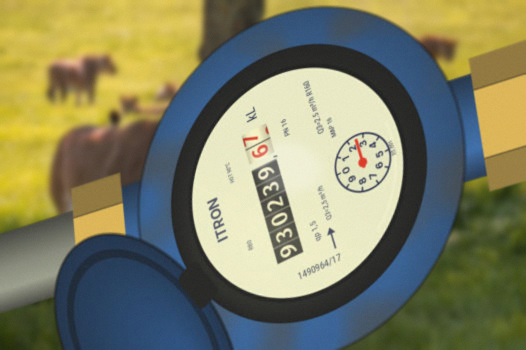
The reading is 930239.672 kL
